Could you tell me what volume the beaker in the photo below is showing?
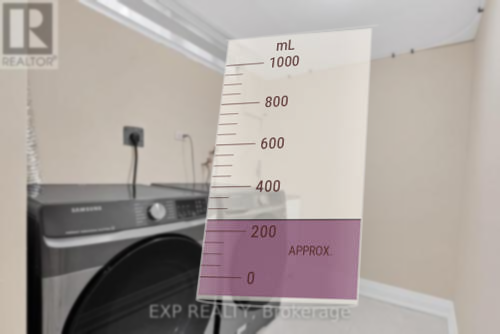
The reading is 250 mL
